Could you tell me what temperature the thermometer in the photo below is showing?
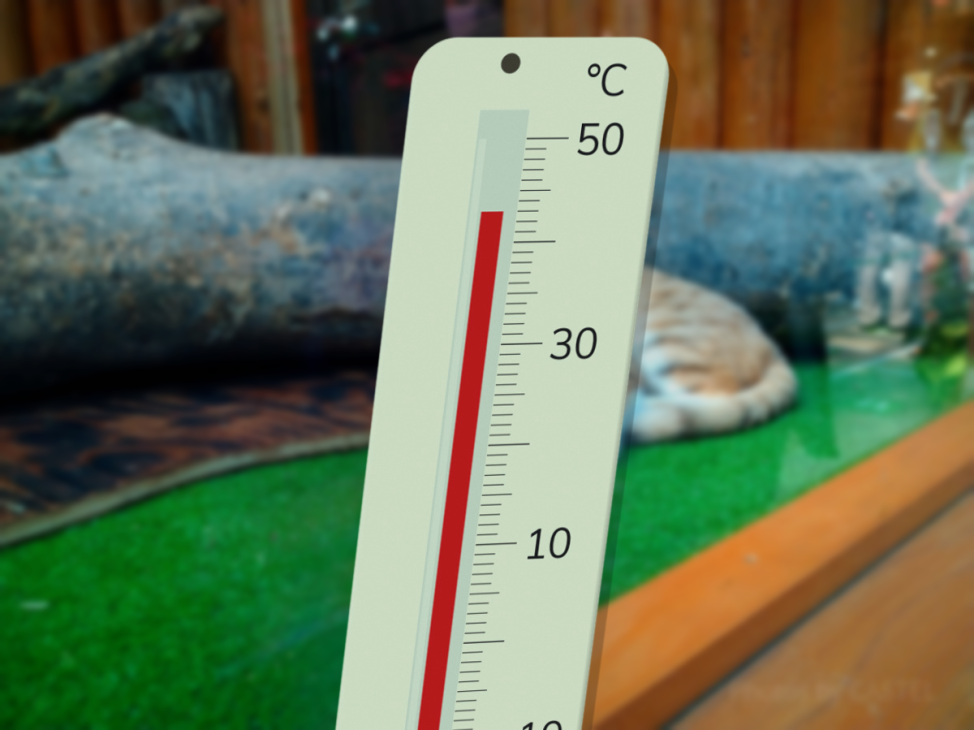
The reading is 43 °C
